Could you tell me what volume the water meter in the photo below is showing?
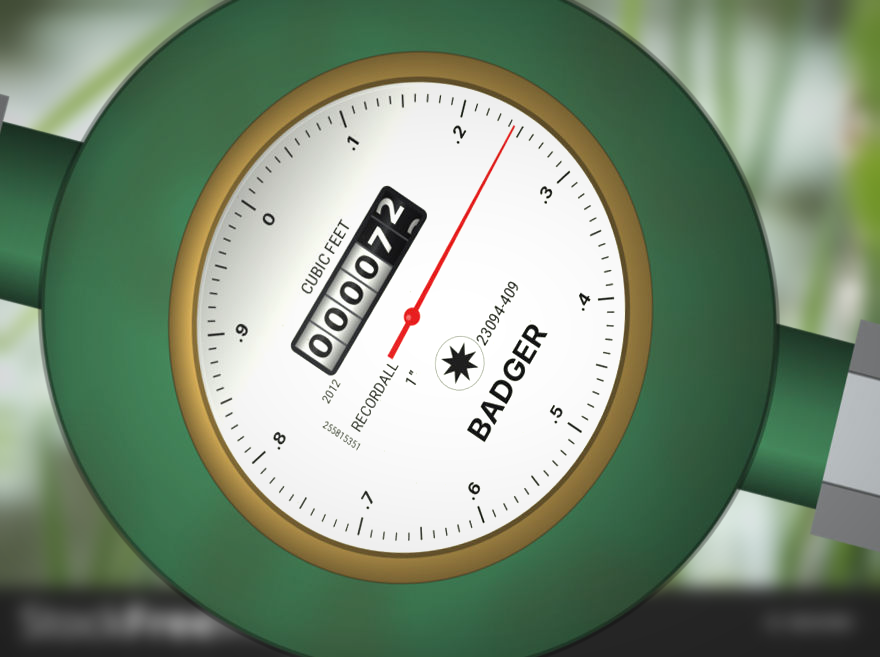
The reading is 72.24 ft³
